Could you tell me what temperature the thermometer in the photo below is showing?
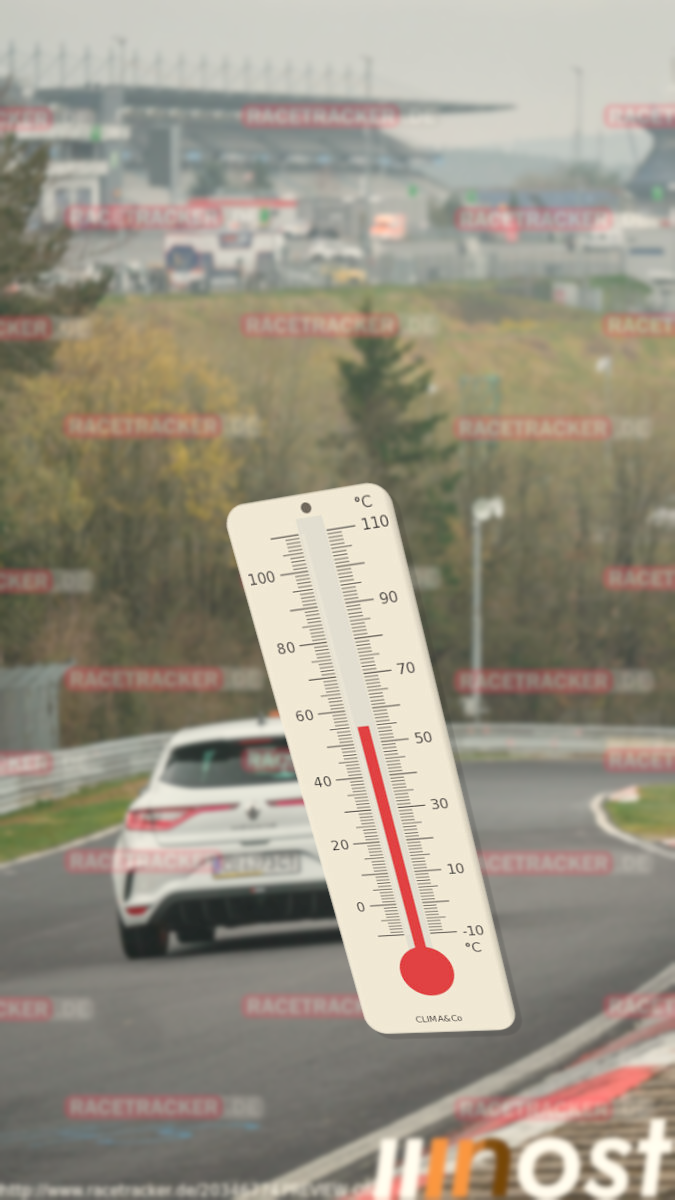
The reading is 55 °C
